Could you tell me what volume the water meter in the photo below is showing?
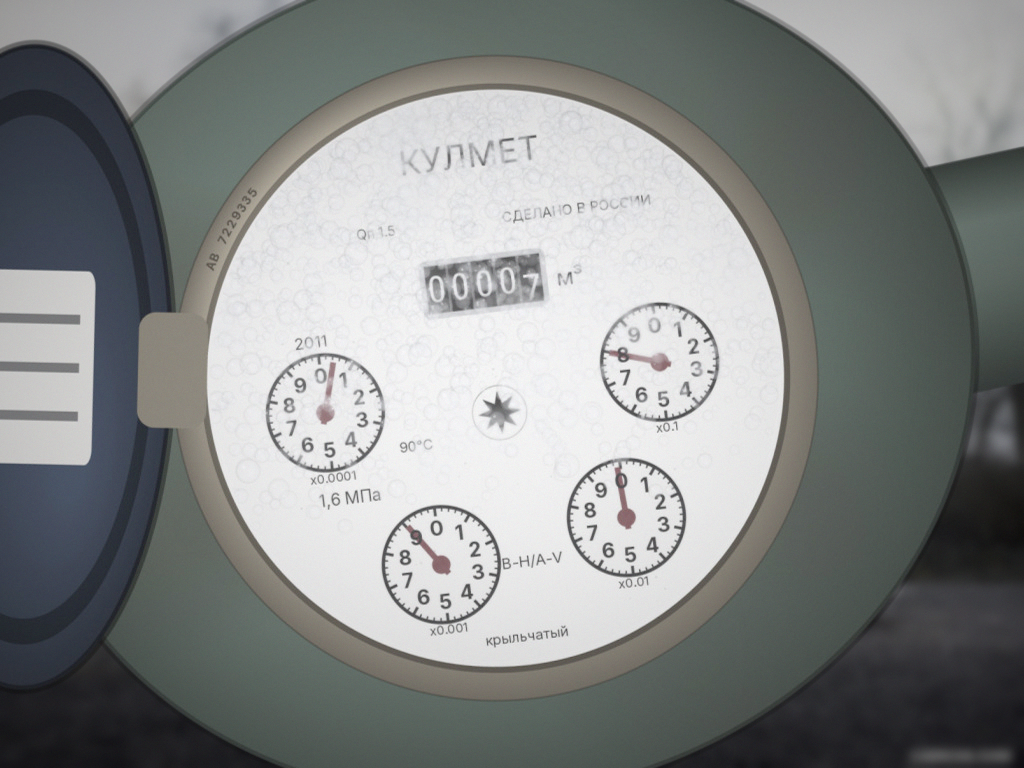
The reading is 6.7990 m³
